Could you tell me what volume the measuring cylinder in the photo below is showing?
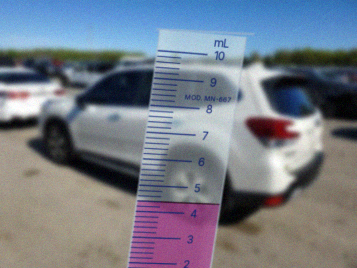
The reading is 4.4 mL
